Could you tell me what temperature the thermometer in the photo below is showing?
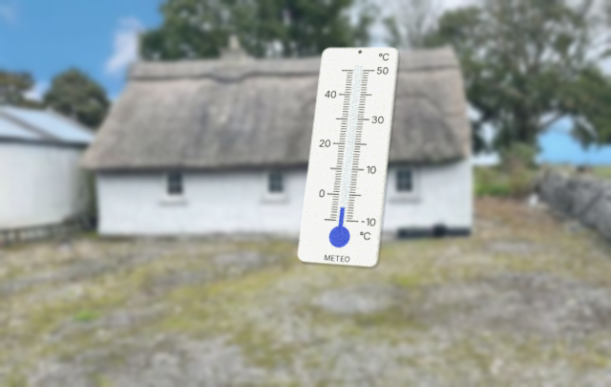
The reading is -5 °C
